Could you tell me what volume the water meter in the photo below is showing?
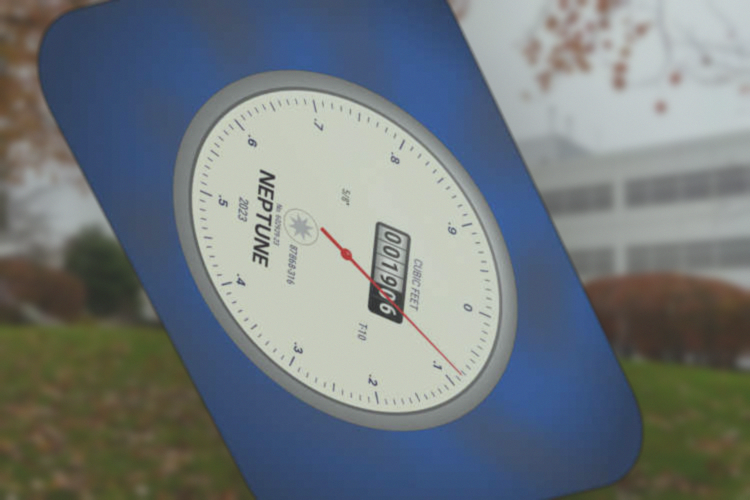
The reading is 1906.08 ft³
